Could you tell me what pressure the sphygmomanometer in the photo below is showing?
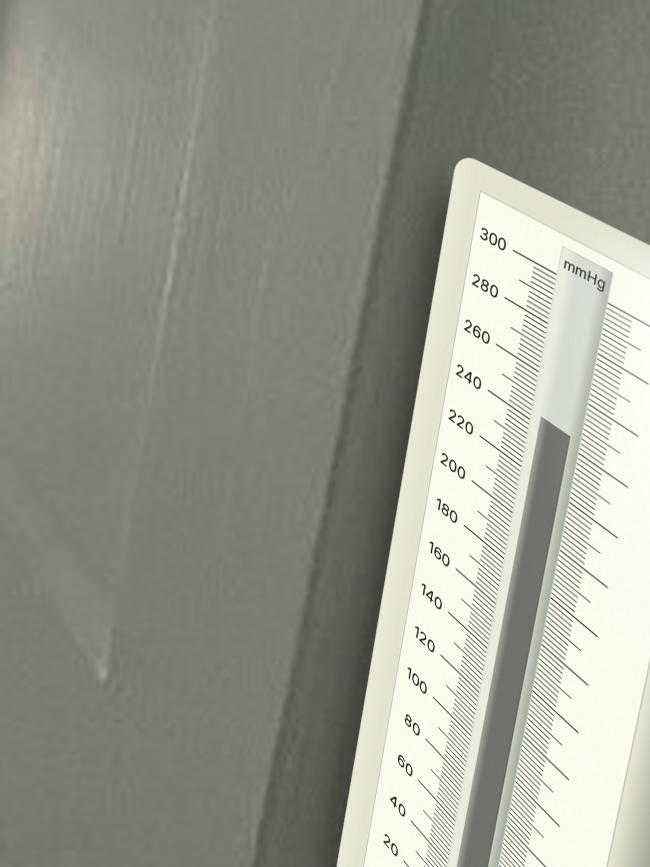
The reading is 244 mmHg
